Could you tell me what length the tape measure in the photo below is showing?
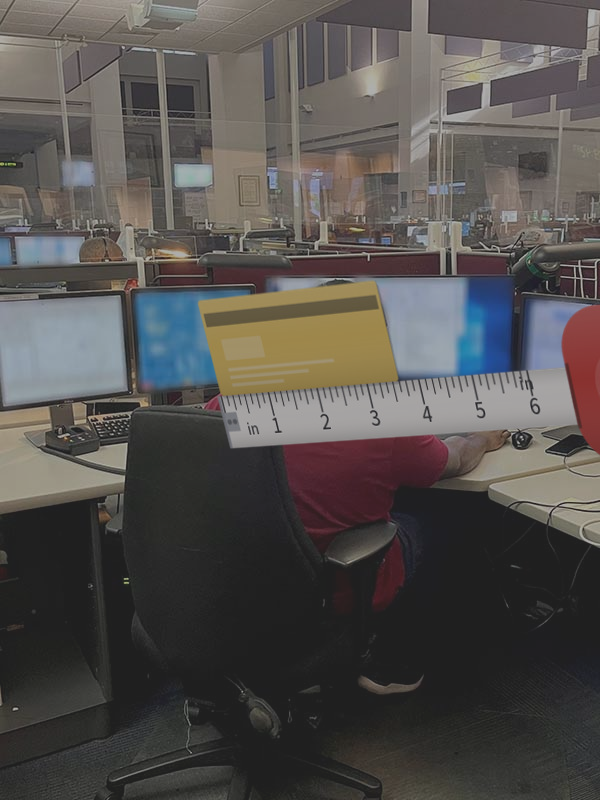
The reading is 3.625 in
